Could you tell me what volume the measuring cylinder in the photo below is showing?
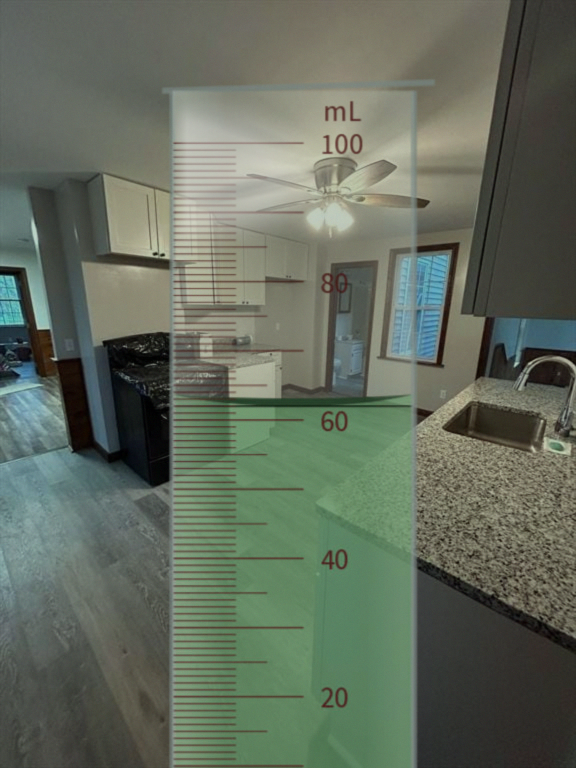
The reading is 62 mL
